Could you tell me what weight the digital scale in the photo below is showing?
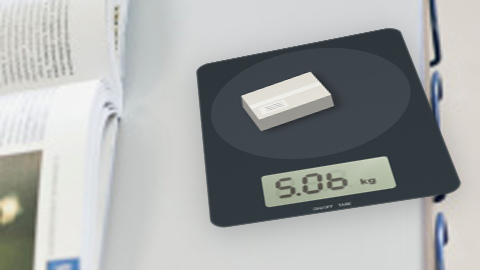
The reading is 5.06 kg
